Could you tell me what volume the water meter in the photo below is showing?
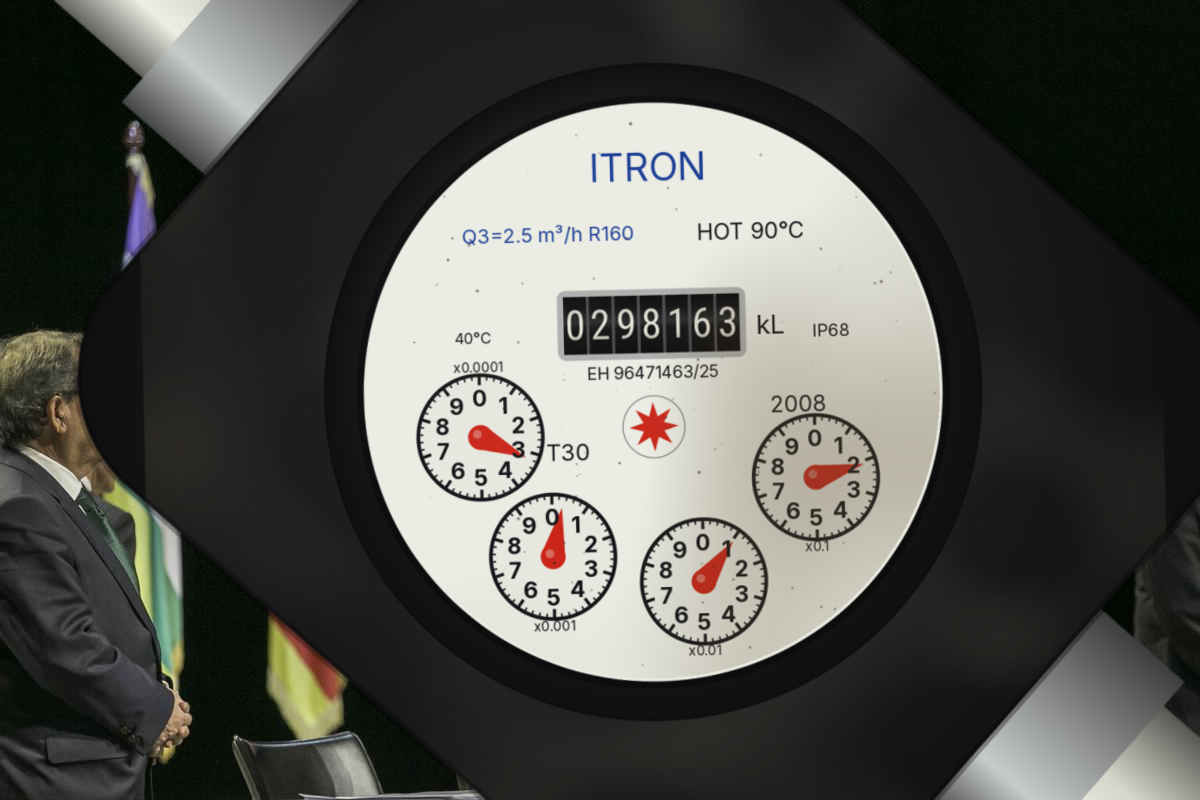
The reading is 298163.2103 kL
